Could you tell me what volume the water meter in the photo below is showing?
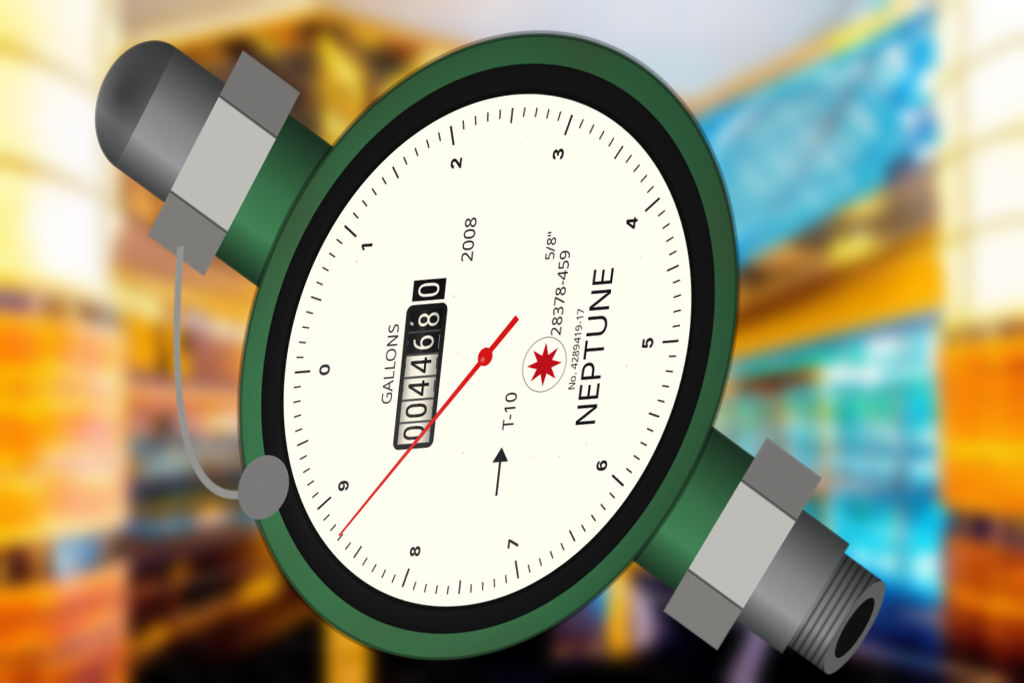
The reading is 44678.7 gal
